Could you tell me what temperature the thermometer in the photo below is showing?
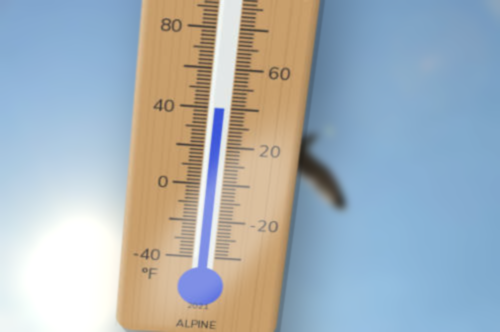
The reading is 40 °F
